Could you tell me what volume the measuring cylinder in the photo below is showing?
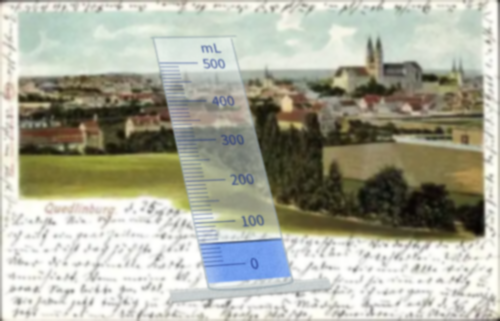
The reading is 50 mL
